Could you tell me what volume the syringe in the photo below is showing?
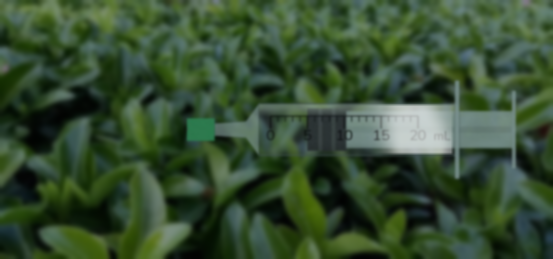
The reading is 5 mL
